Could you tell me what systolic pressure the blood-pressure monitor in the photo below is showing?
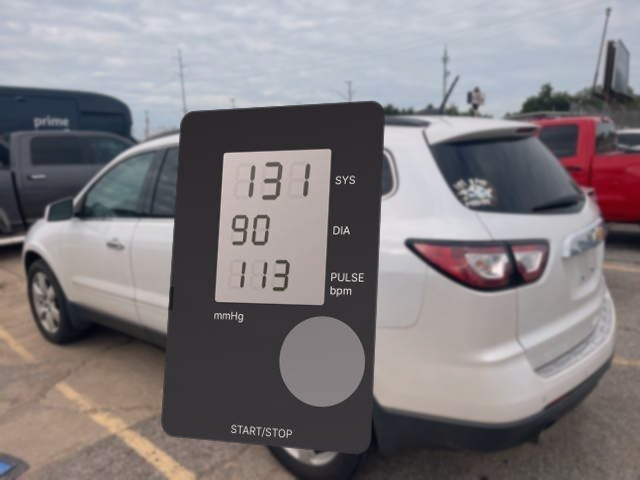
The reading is 131 mmHg
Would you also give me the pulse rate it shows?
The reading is 113 bpm
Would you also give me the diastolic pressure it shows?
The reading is 90 mmHg
